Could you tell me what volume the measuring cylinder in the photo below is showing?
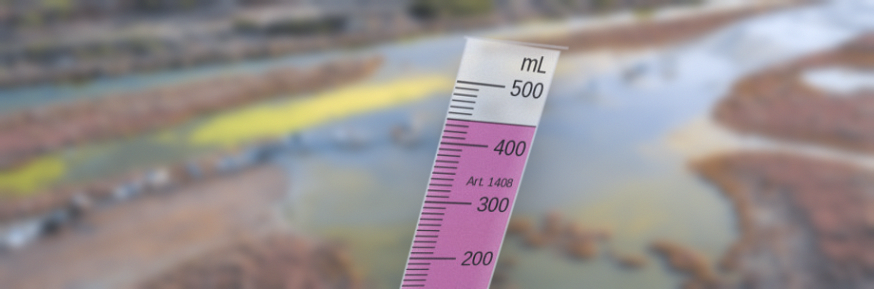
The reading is 440 mL
